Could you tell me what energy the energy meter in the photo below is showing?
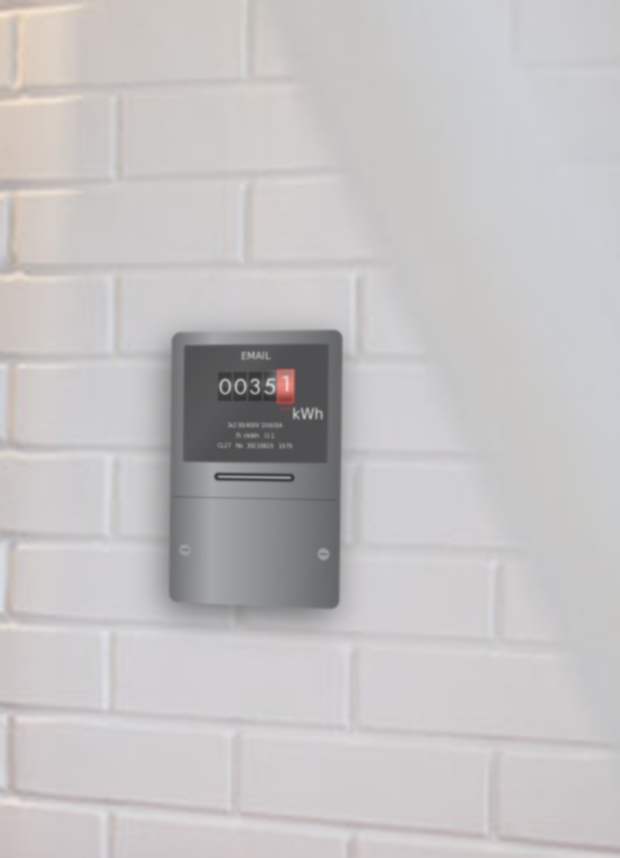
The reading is 35.1 kWh
